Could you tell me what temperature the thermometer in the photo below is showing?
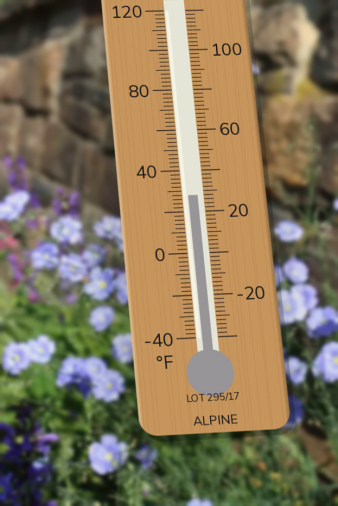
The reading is 28 °F
